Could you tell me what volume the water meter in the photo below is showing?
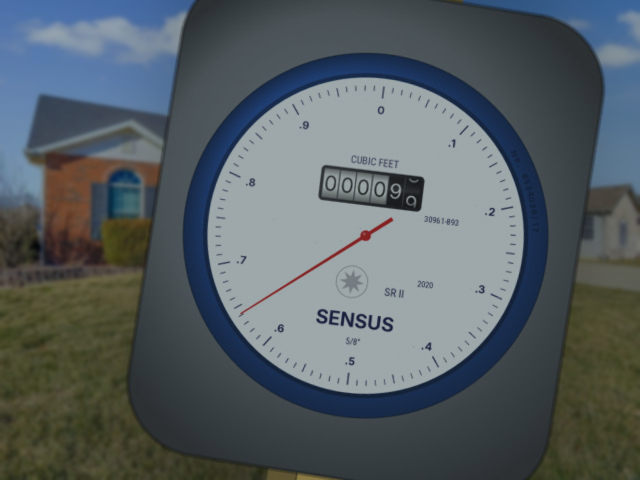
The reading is 98.64 ft³
